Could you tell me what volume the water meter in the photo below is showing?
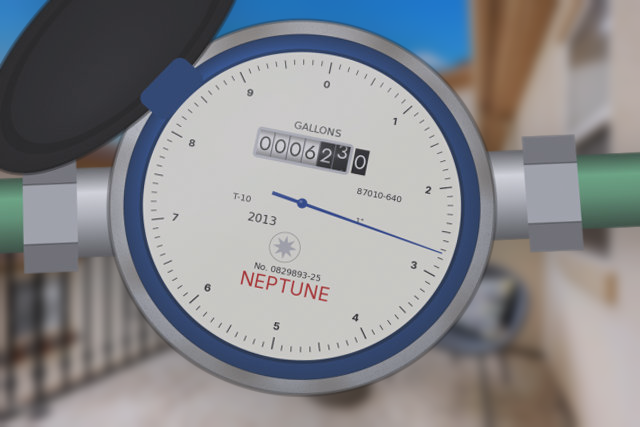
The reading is 6232.7 gal
